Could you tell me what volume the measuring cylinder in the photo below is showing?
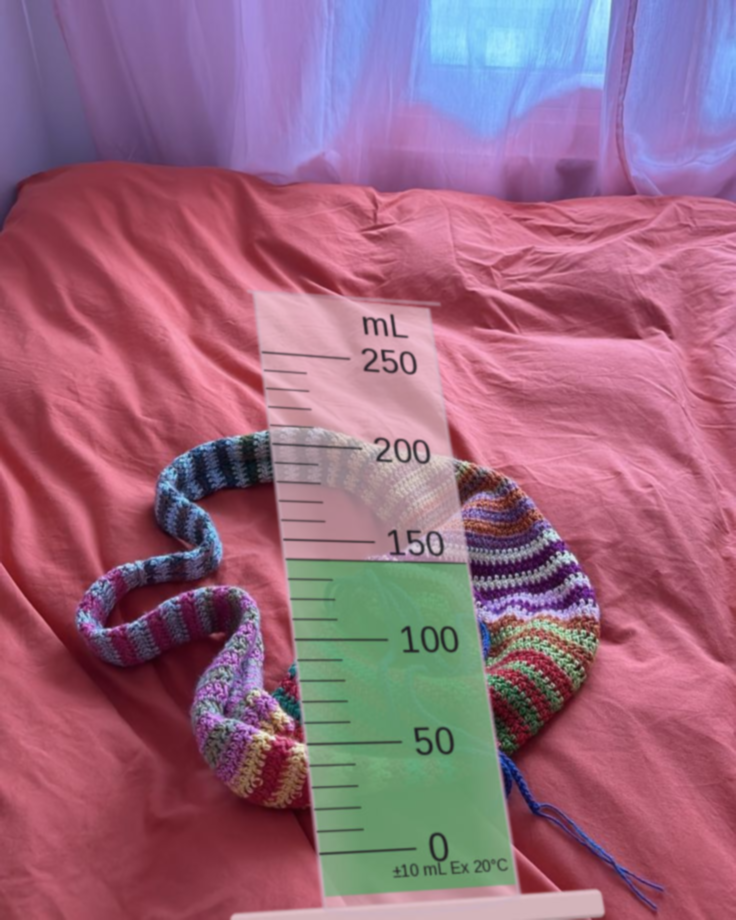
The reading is 140 mL
